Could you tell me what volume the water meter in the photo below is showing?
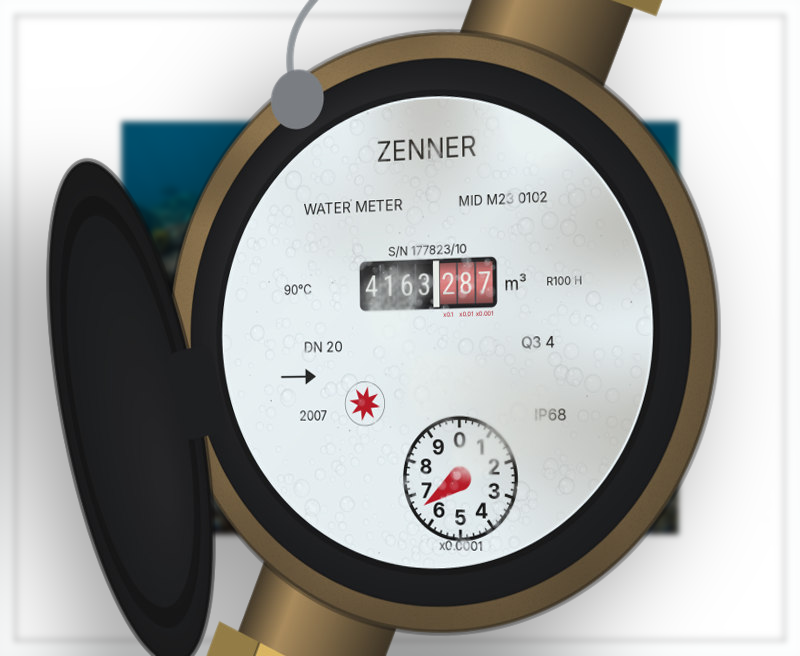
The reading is 4163.2876 m³
